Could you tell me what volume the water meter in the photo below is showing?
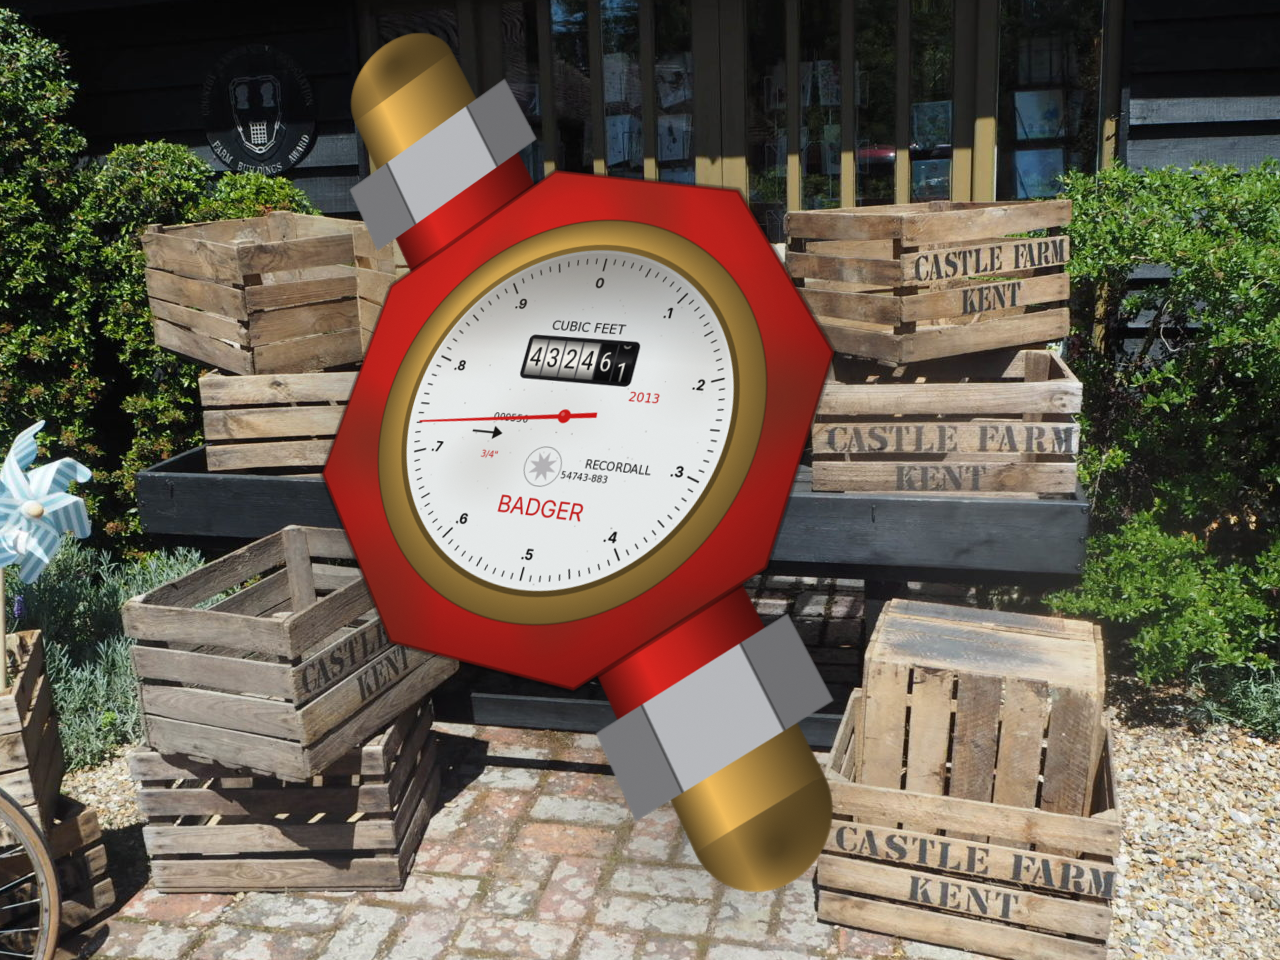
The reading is 432460.73 ft³
